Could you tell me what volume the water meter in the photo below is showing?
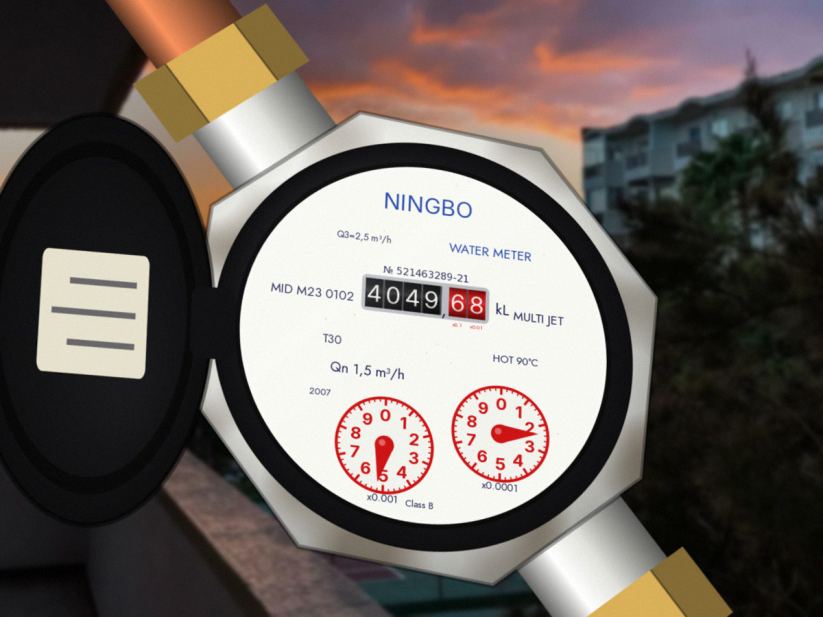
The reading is 4049.6852 kL
